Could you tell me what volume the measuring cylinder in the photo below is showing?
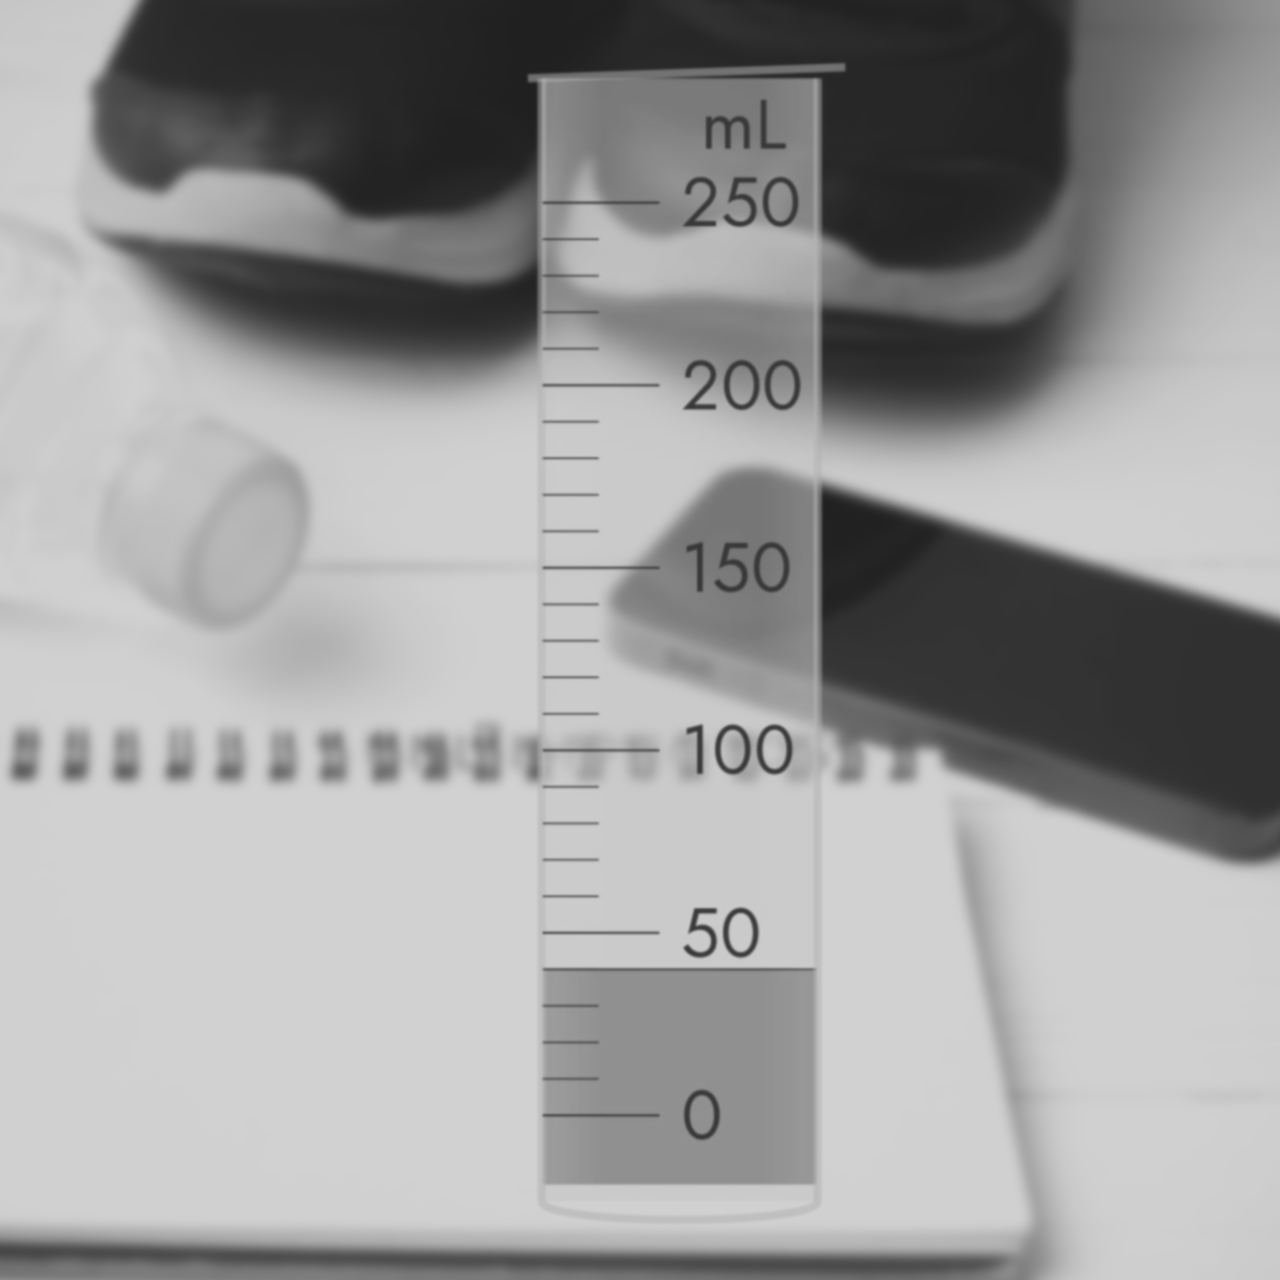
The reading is 40 mL
